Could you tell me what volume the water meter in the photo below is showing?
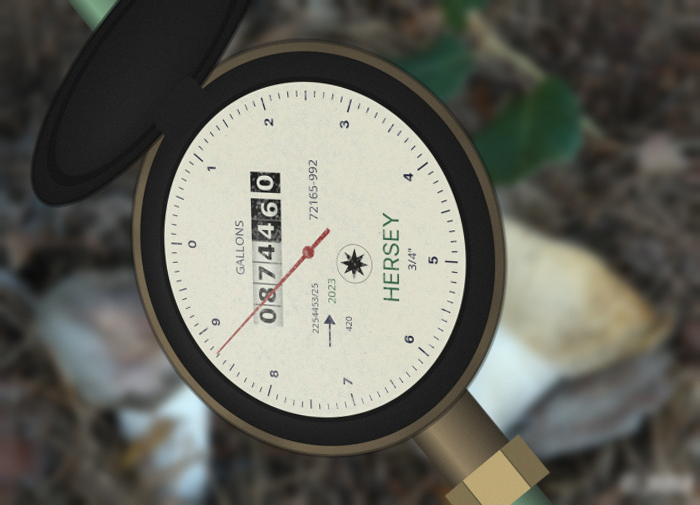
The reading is 874458.7 gal
